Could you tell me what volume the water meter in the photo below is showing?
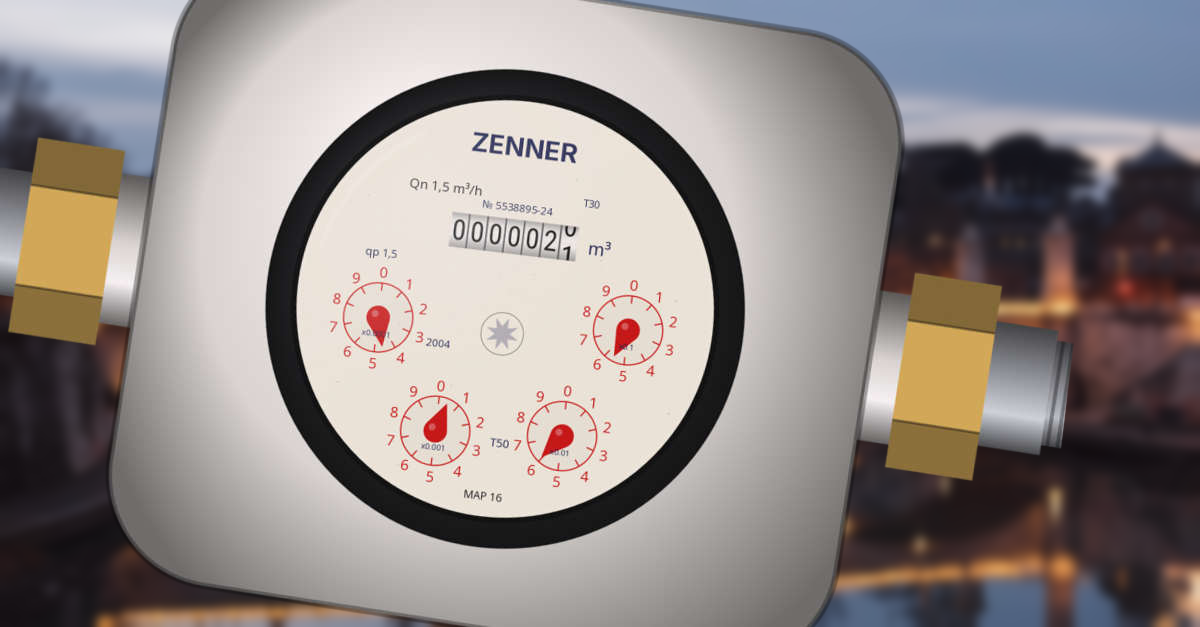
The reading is 20.5604 m³
